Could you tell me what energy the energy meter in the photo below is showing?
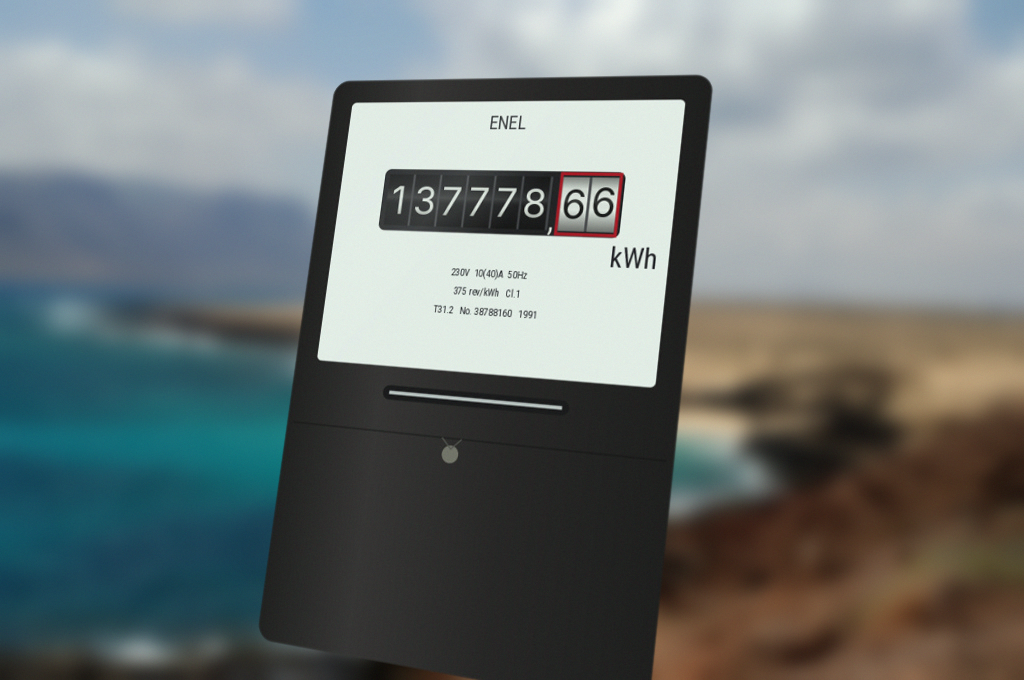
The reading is 137778.66 kWh
